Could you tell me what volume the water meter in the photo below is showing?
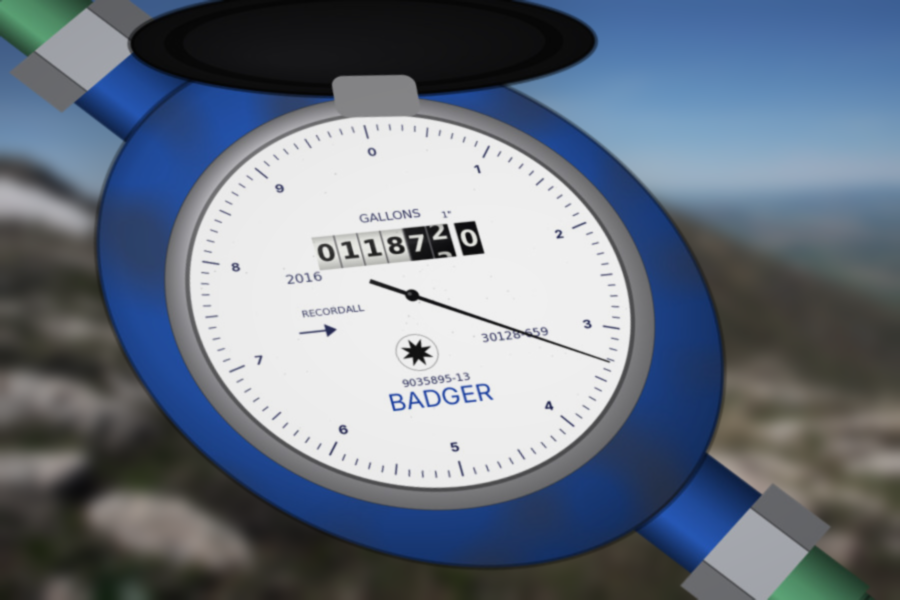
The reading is 118723.3 gal
